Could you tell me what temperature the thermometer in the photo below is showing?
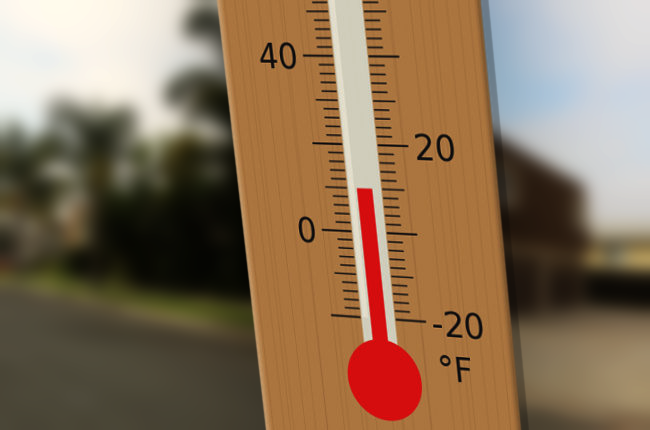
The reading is 10 °F
